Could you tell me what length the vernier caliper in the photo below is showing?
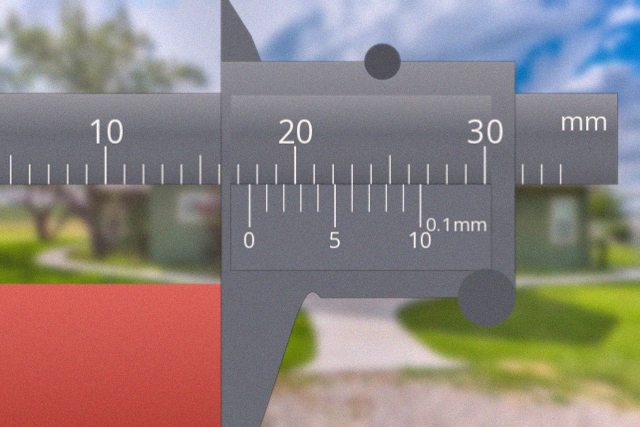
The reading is 17.6 mm
